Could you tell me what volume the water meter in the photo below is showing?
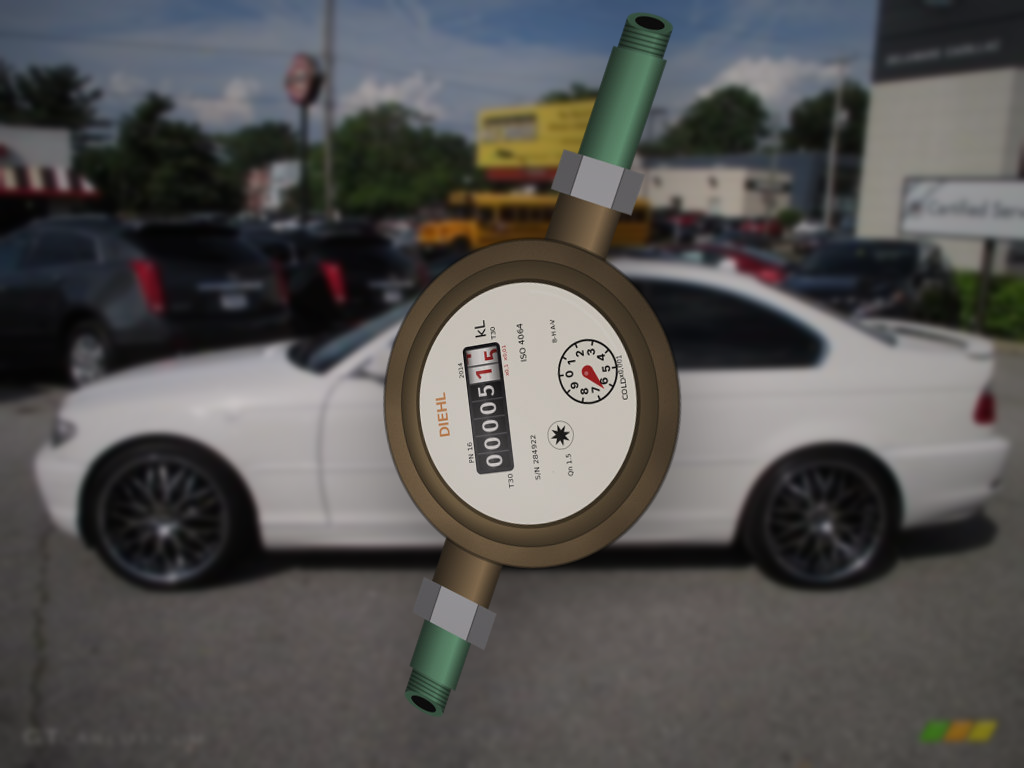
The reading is 5.146 kL
